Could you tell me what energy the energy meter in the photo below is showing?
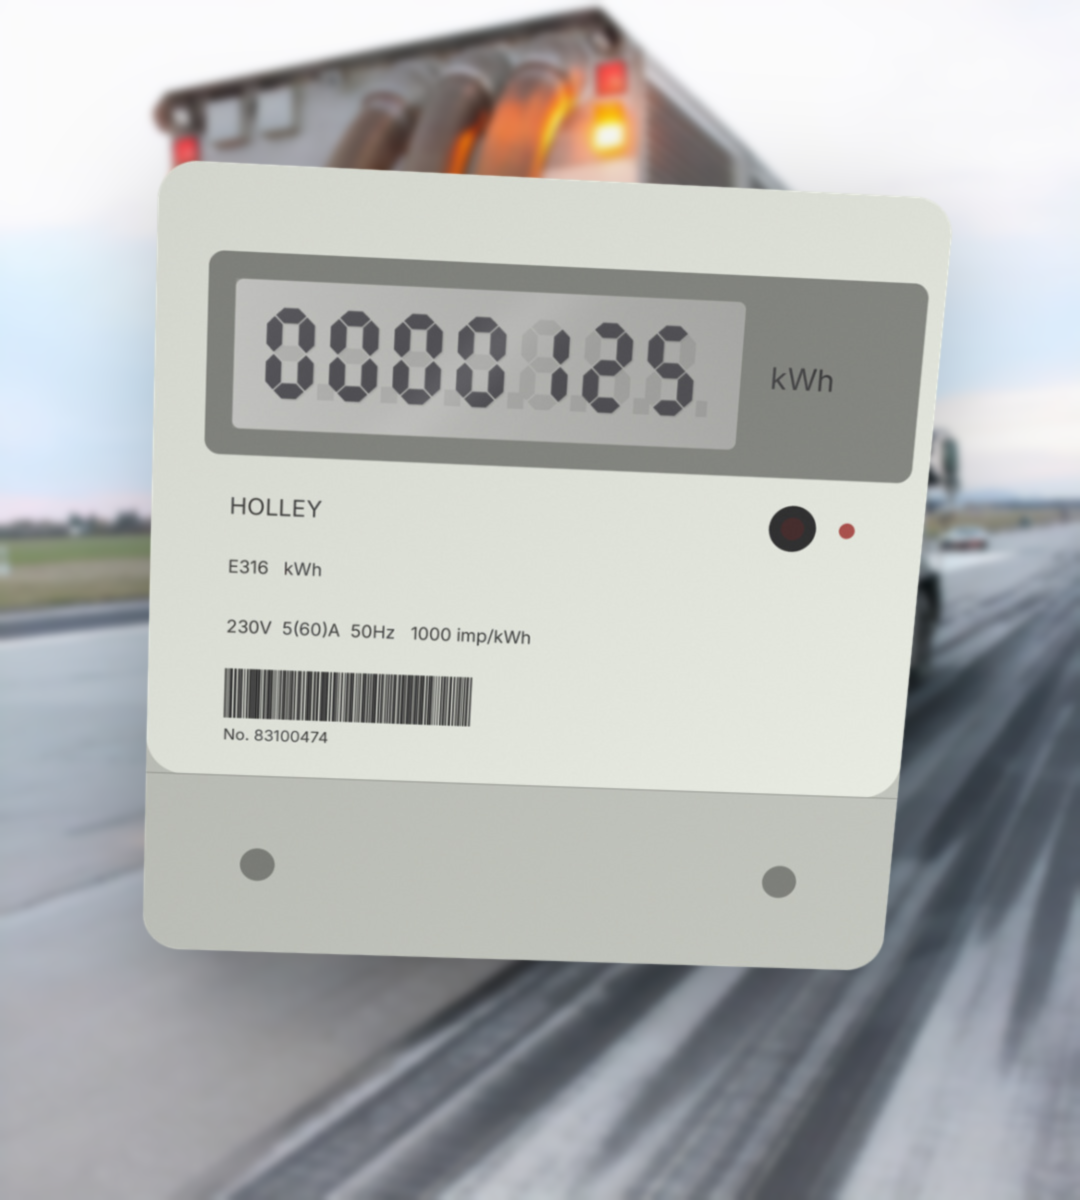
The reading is 125 kWh
